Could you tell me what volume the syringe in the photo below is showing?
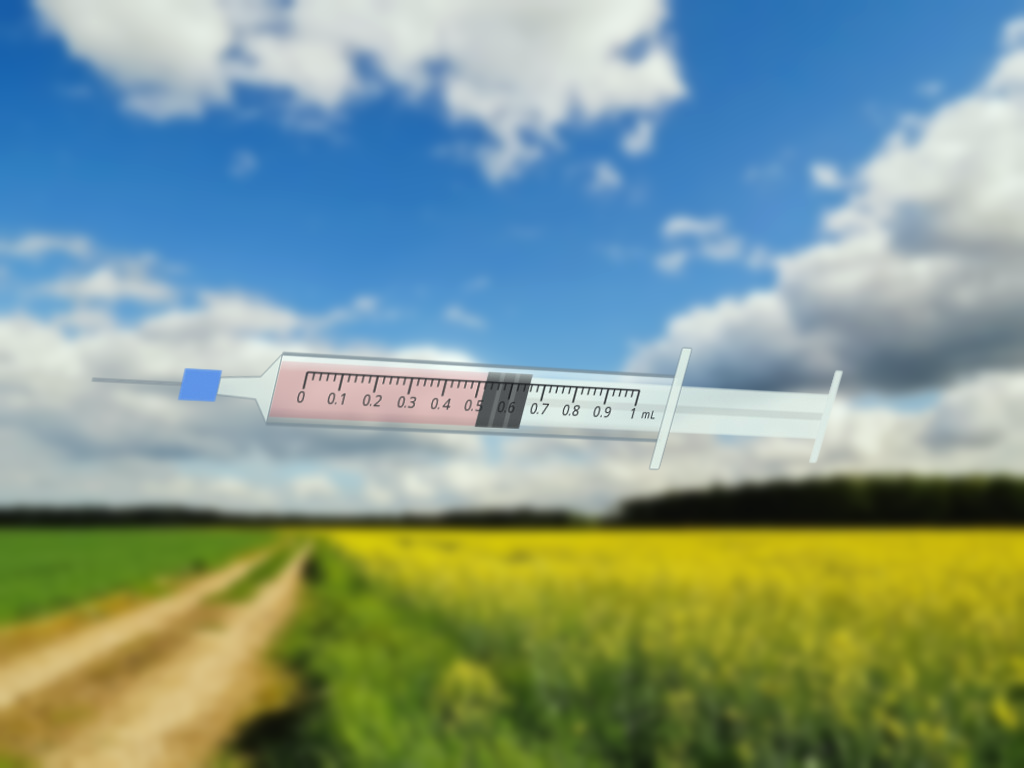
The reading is 0.52 mL
